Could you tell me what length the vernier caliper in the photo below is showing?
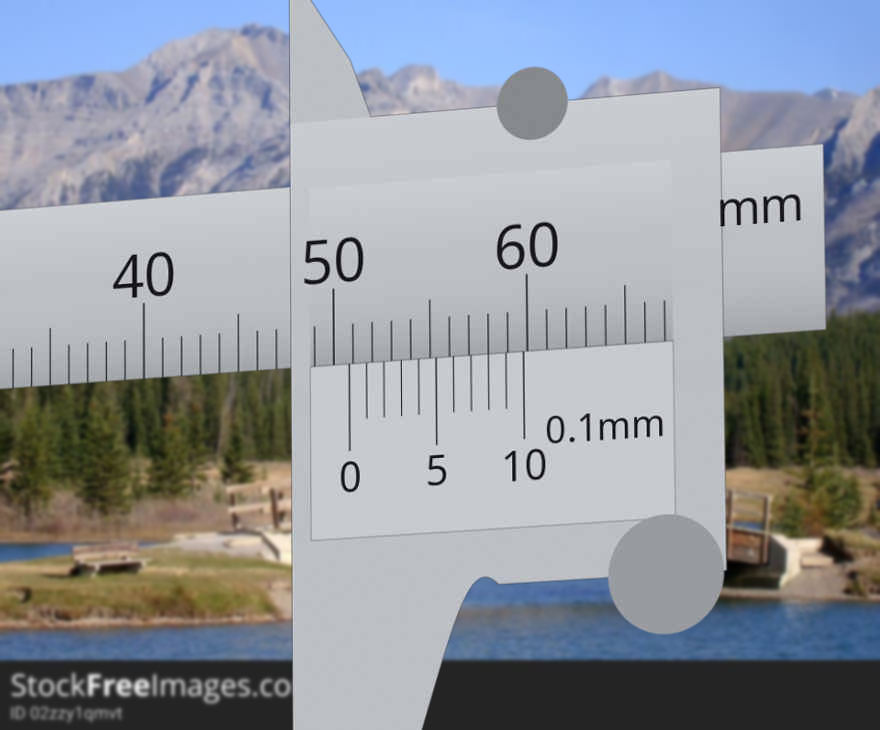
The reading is 50.8 mm
